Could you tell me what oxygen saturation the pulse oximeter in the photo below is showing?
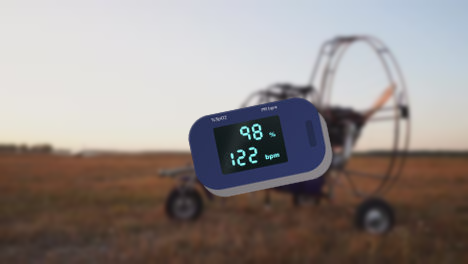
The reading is 98 %
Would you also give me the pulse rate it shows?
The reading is 122 bpm
